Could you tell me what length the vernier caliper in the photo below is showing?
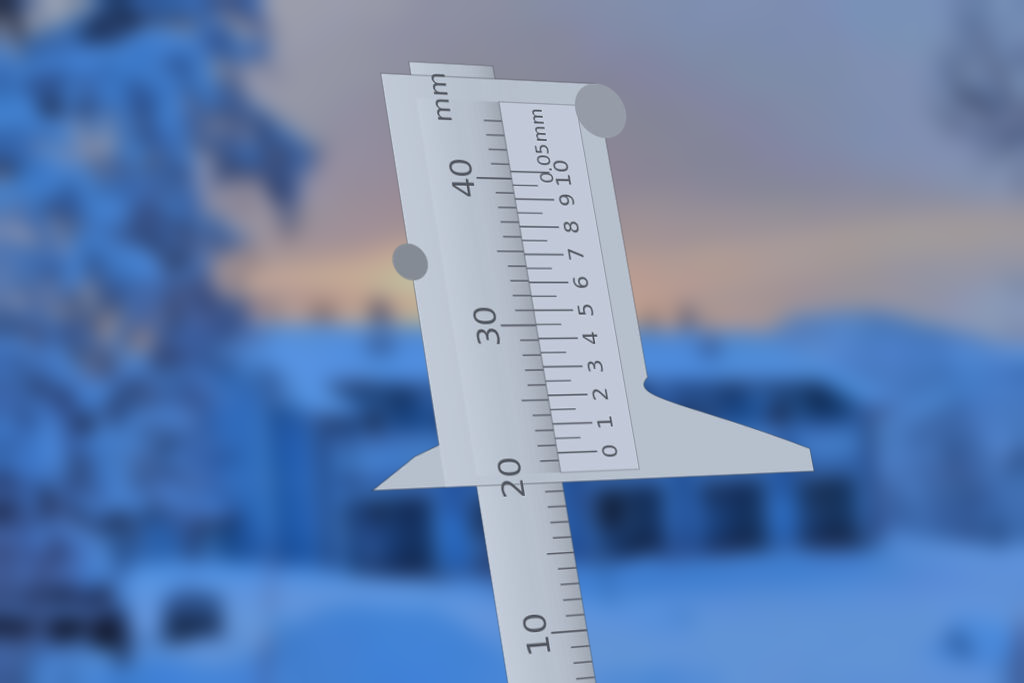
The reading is 21.5 mm
